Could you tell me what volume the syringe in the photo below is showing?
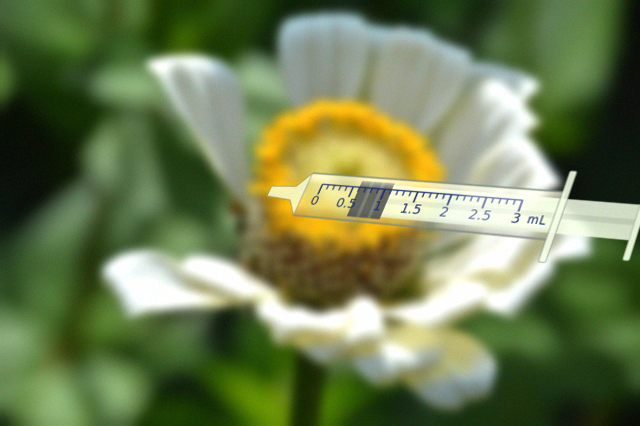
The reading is 0.6 mL
